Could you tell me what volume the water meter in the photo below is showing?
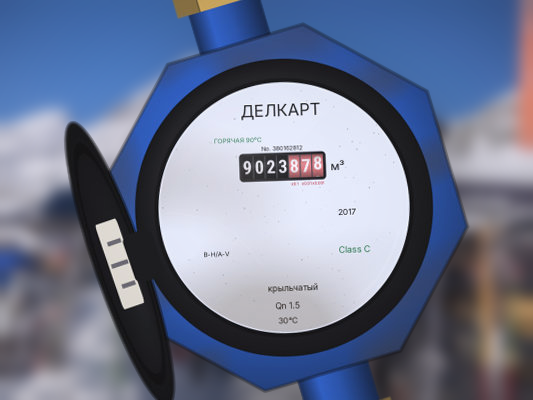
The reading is 9023.878 m³
